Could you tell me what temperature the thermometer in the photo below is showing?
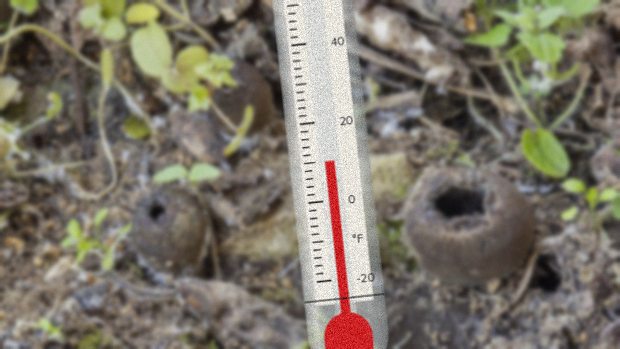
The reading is 10 °F
